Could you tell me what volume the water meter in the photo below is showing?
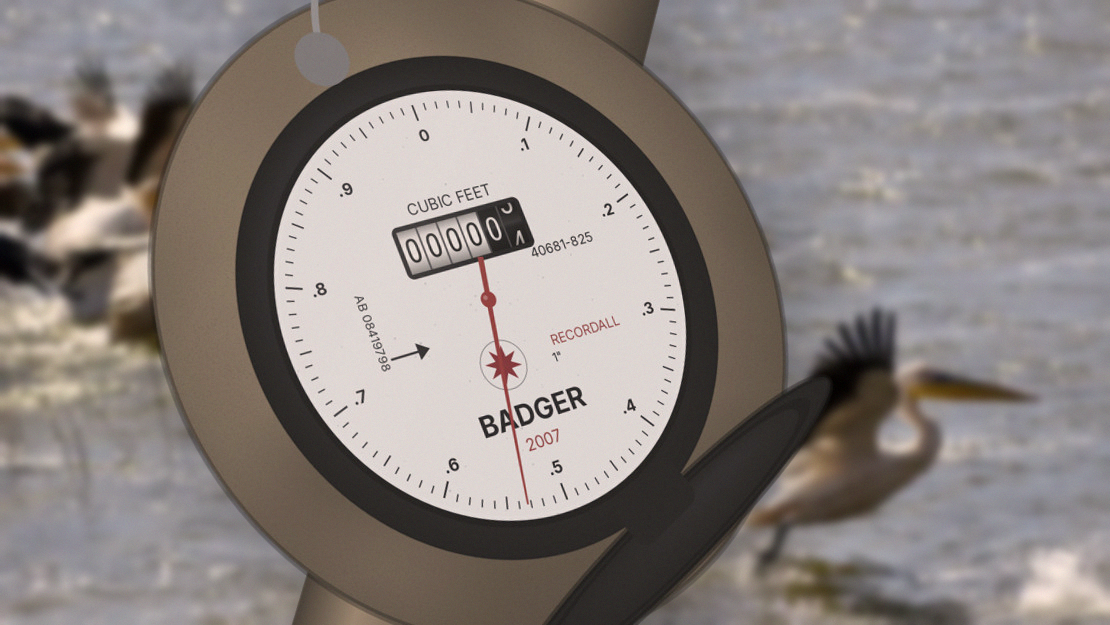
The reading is 3.53 ft³
